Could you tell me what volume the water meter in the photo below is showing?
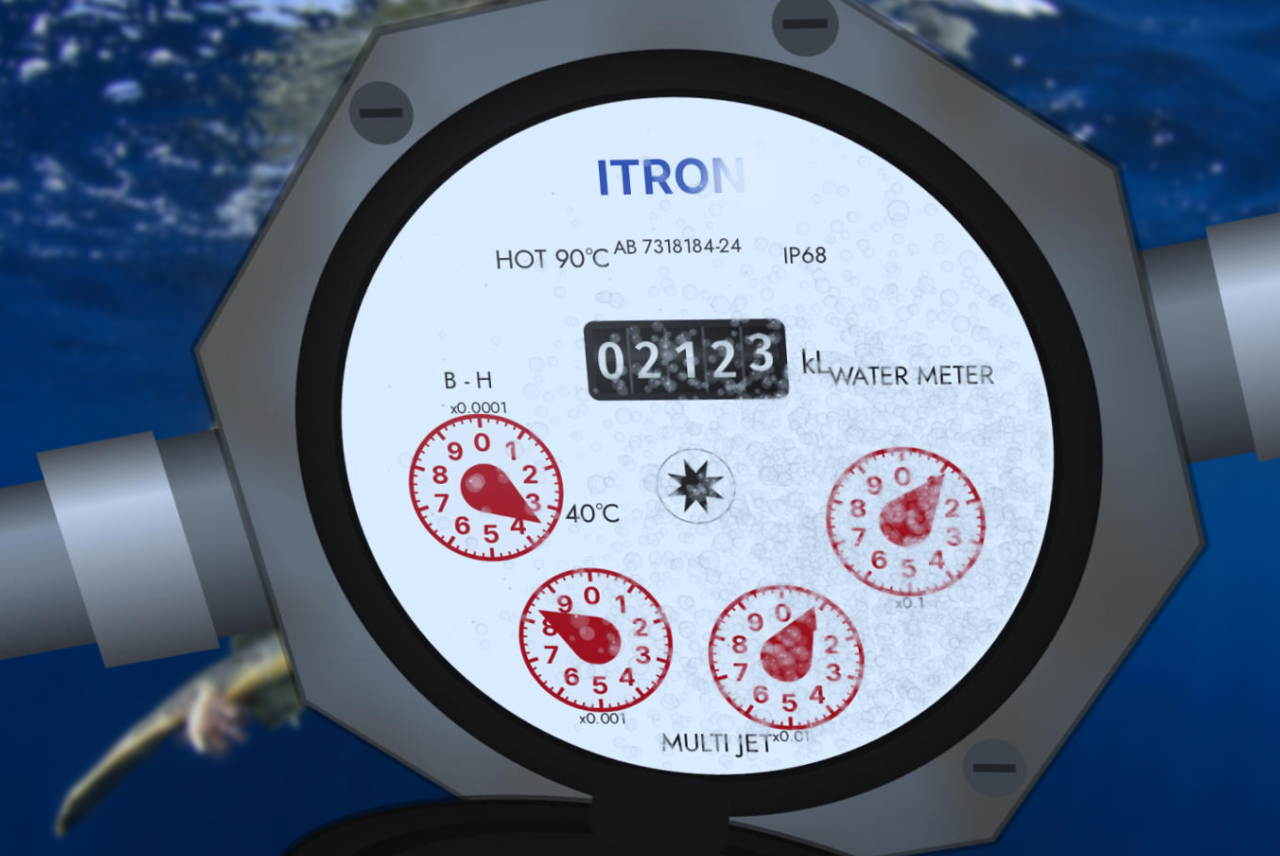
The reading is 2123.1083 kL
